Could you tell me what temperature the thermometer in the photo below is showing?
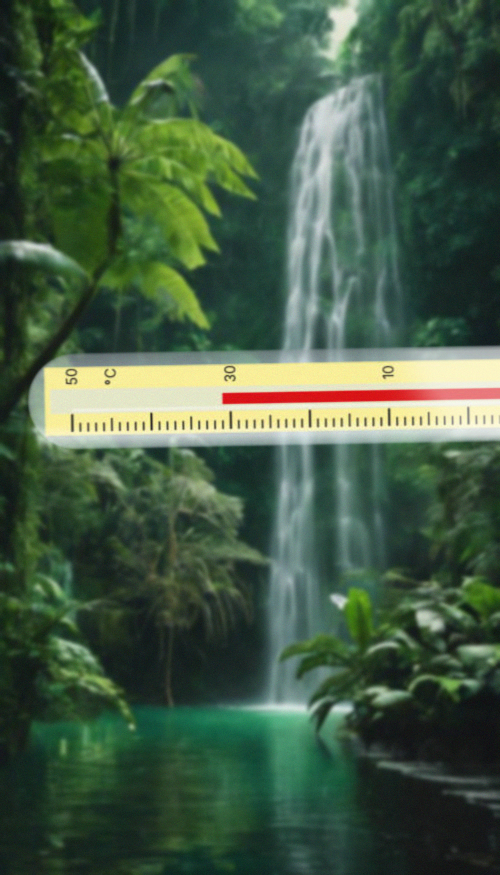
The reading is 31 °C
